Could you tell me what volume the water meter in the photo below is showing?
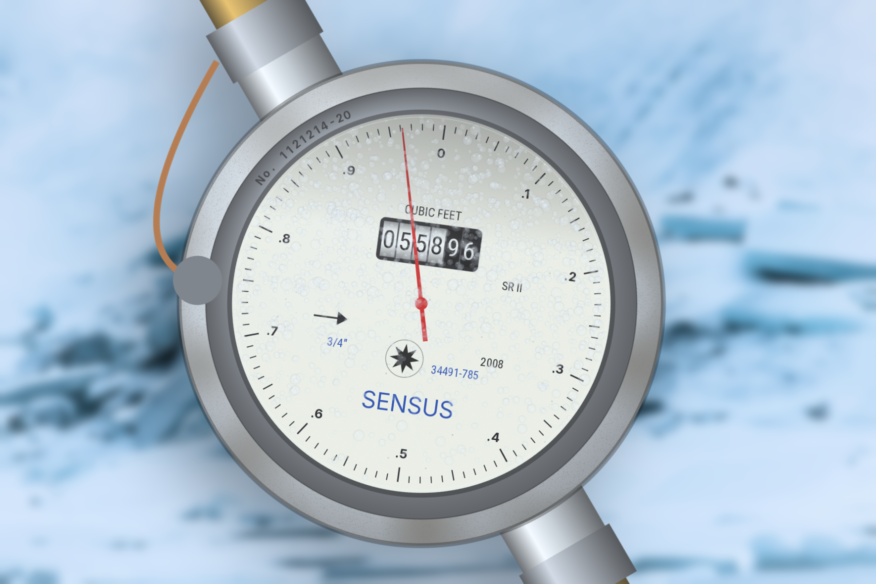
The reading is 55895.96 ft³
